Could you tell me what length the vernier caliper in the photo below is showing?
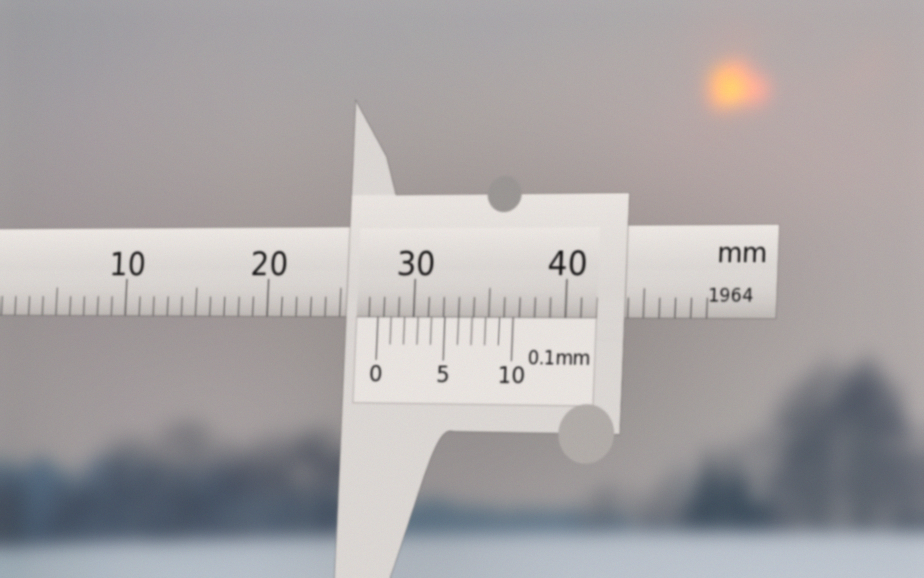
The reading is 27.6 mm
